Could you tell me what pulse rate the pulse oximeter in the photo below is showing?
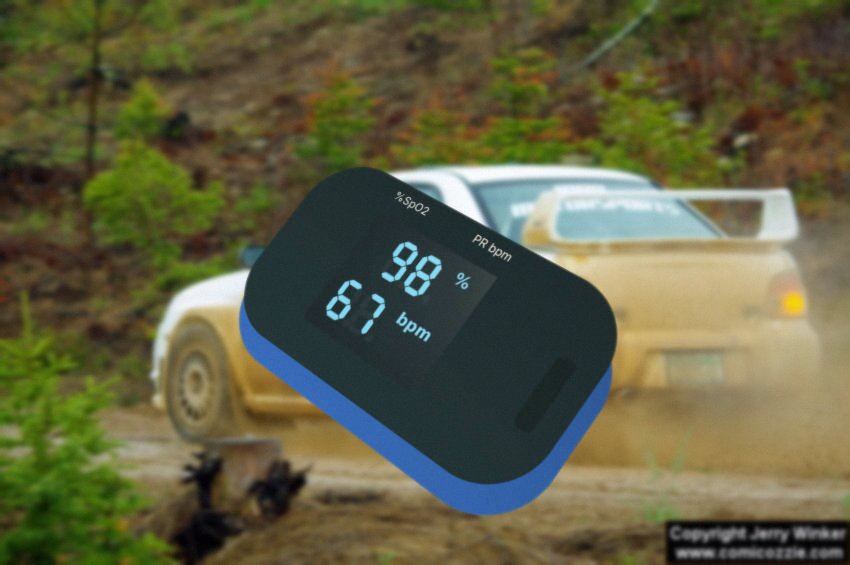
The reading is 67 bpm
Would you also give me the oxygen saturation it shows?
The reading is 98 %
